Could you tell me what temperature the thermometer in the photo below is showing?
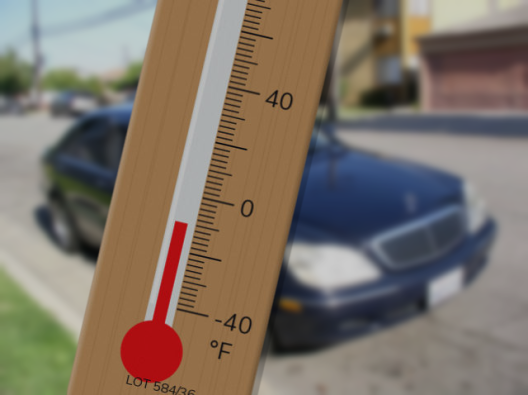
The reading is -10 °F
